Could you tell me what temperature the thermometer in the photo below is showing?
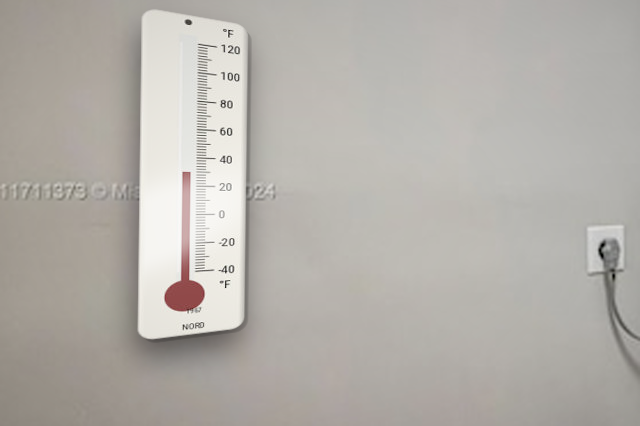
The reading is 30 °F
